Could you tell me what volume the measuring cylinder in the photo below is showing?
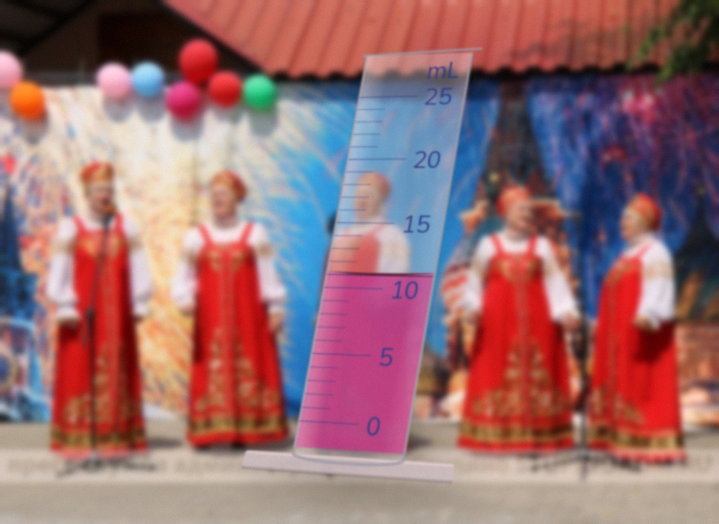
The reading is 11 mL
